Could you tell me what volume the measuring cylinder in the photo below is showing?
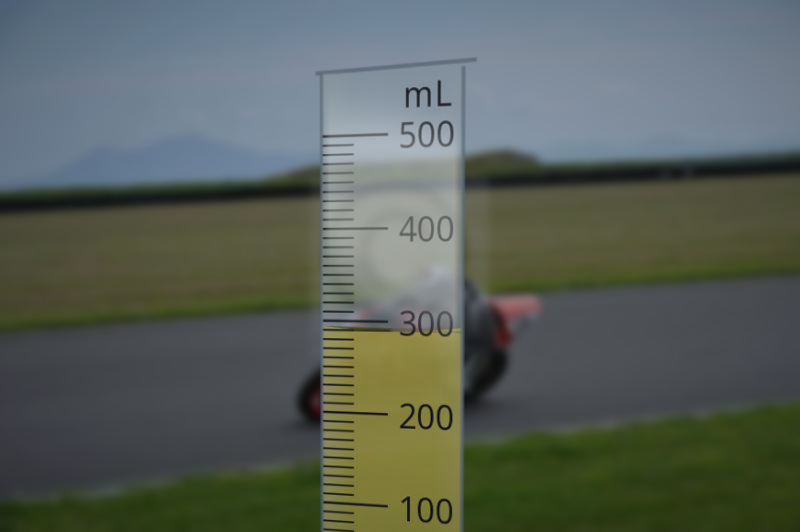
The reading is 290 mL
